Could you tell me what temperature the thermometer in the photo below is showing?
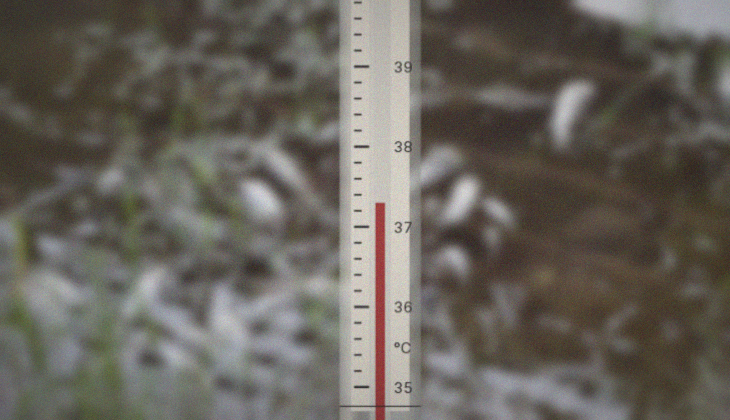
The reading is 37.3 °C
